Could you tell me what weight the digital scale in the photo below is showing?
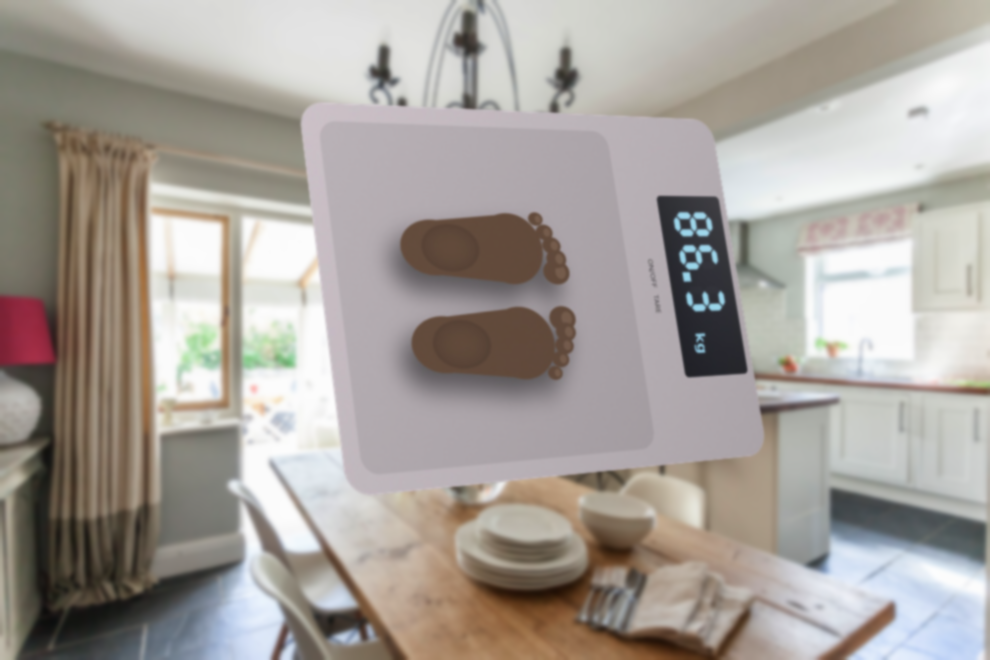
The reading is 86.3 kg
